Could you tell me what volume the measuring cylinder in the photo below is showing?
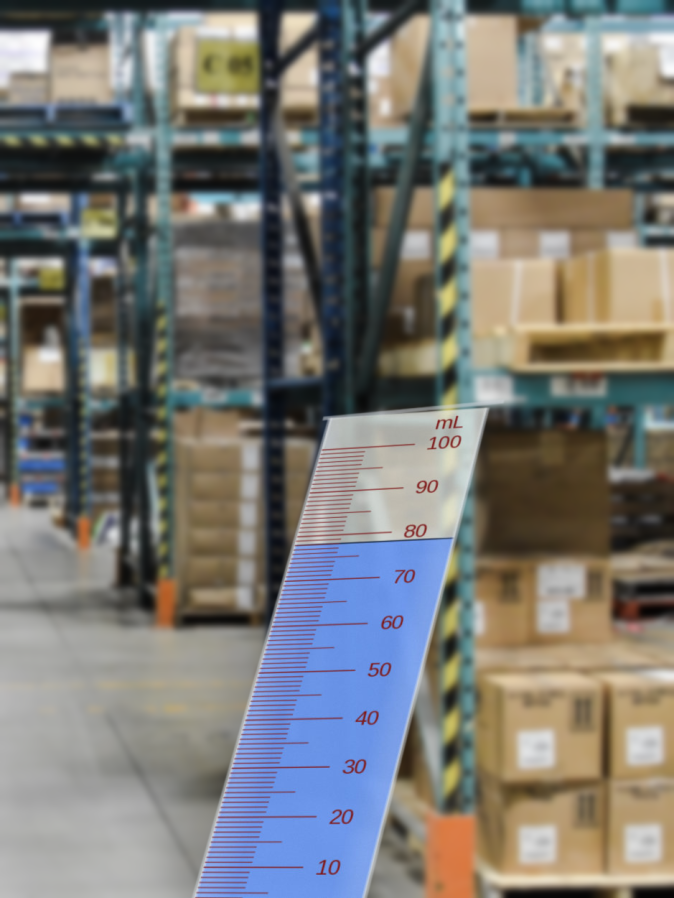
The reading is 78 mL
